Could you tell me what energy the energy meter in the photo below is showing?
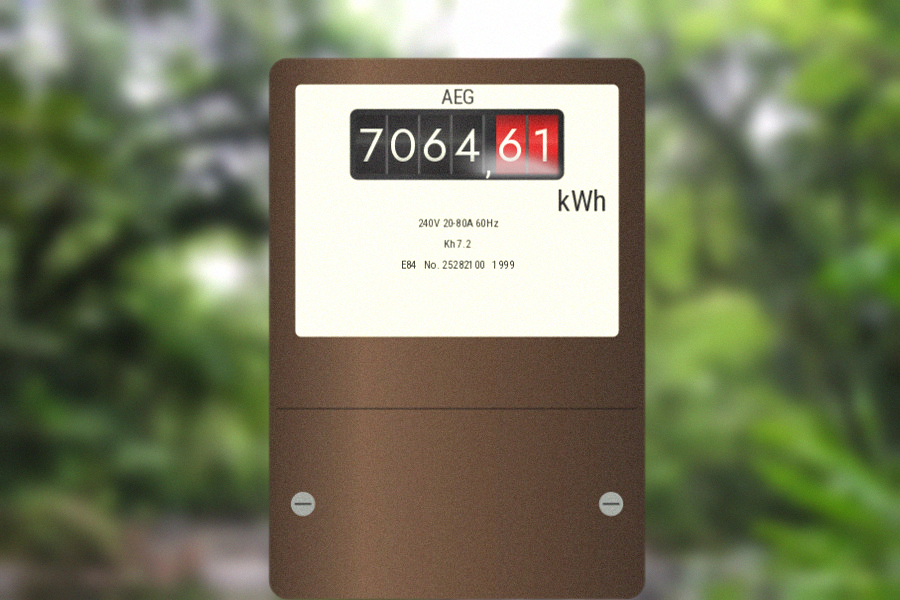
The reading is 7064.61 kWh
